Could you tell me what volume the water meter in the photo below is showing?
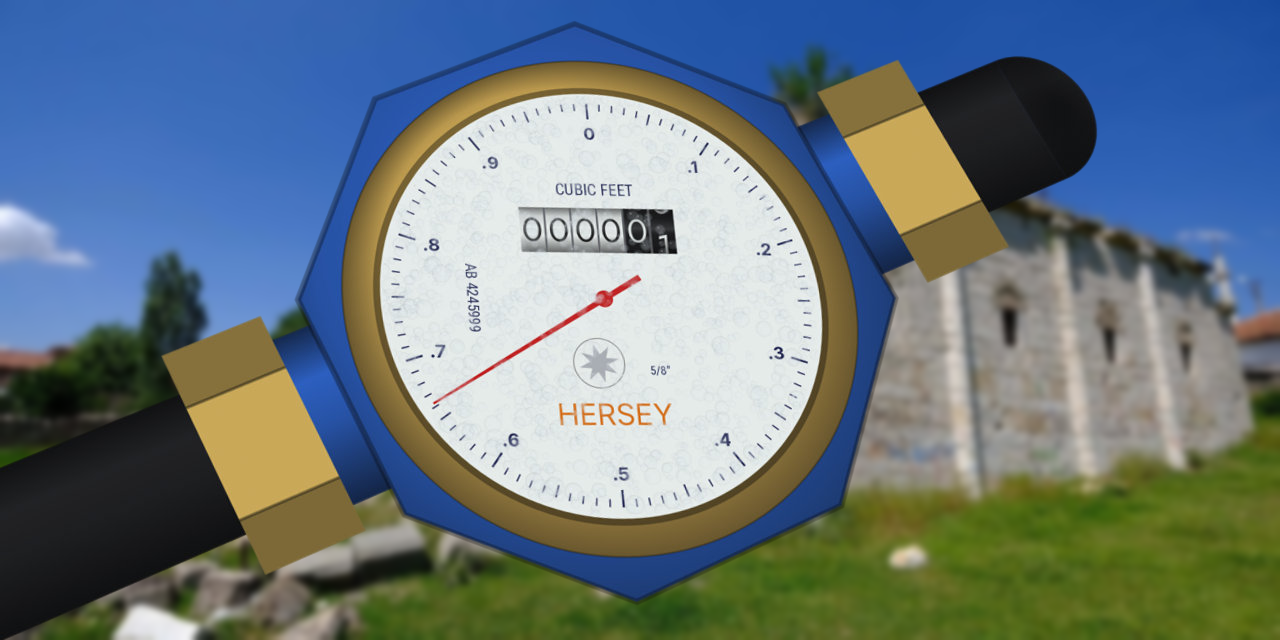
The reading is 0.66 ft³
